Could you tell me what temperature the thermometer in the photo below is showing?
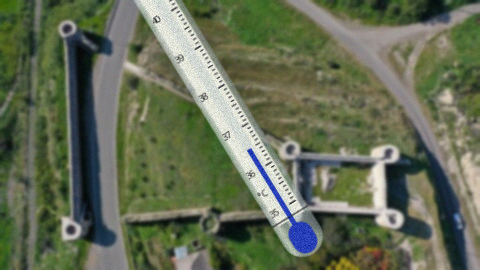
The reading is 36.5 °C
